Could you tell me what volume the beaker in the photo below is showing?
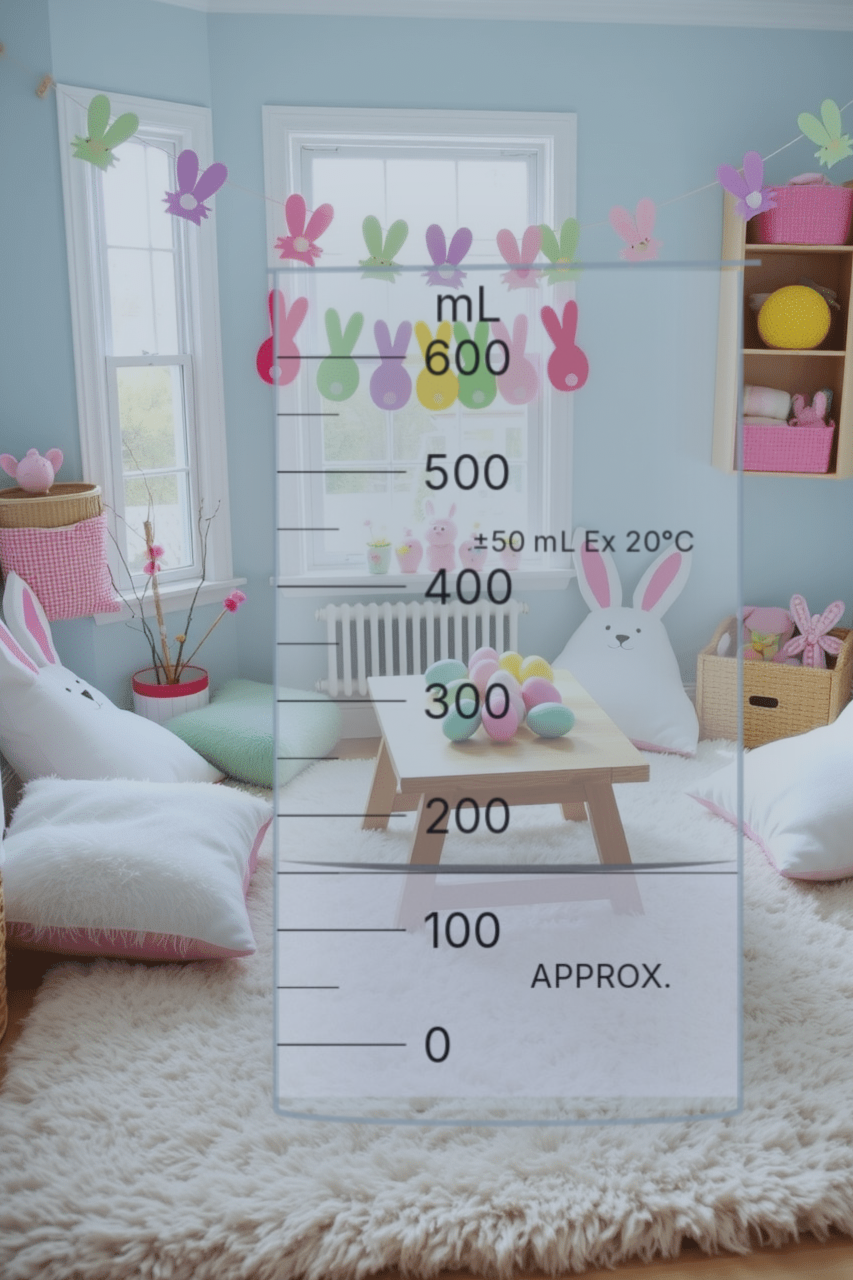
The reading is 150 mL
